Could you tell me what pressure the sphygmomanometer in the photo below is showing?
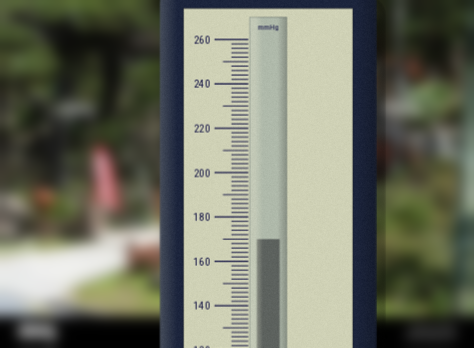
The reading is 170 mmHg
